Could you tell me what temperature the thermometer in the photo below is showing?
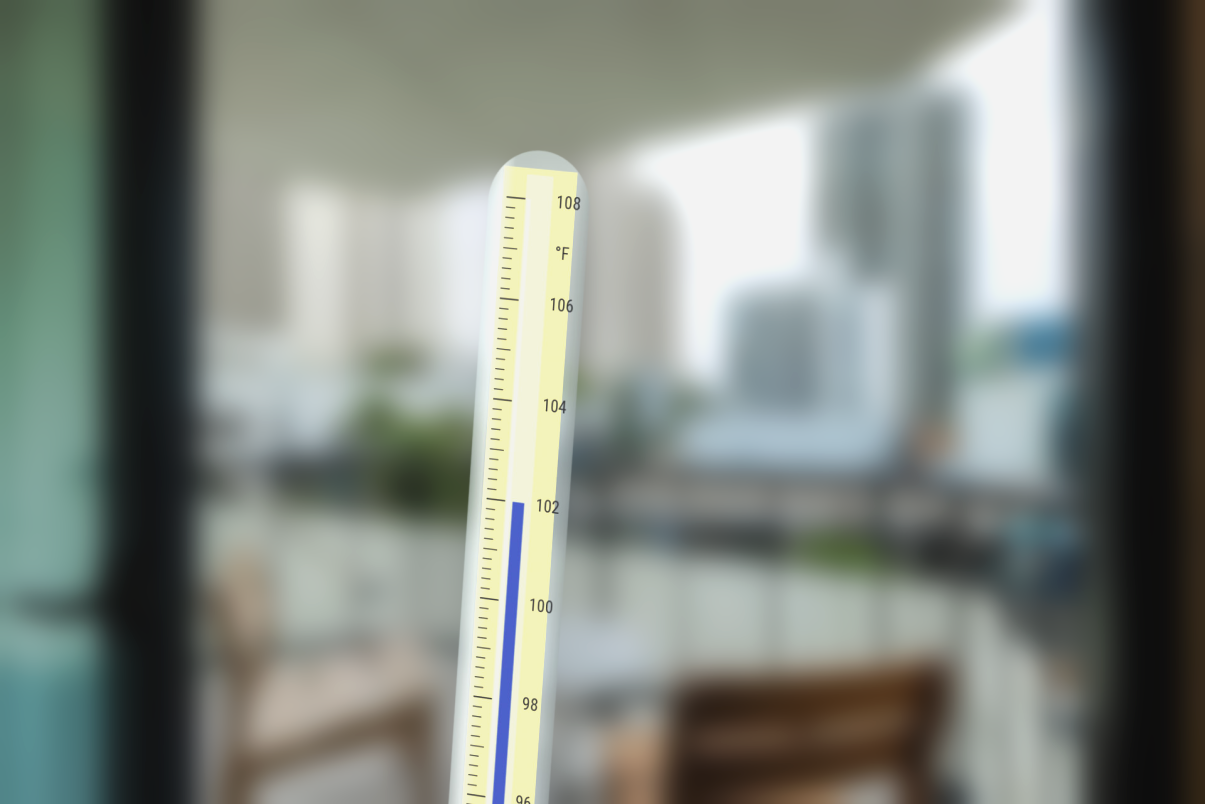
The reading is 102 °F
